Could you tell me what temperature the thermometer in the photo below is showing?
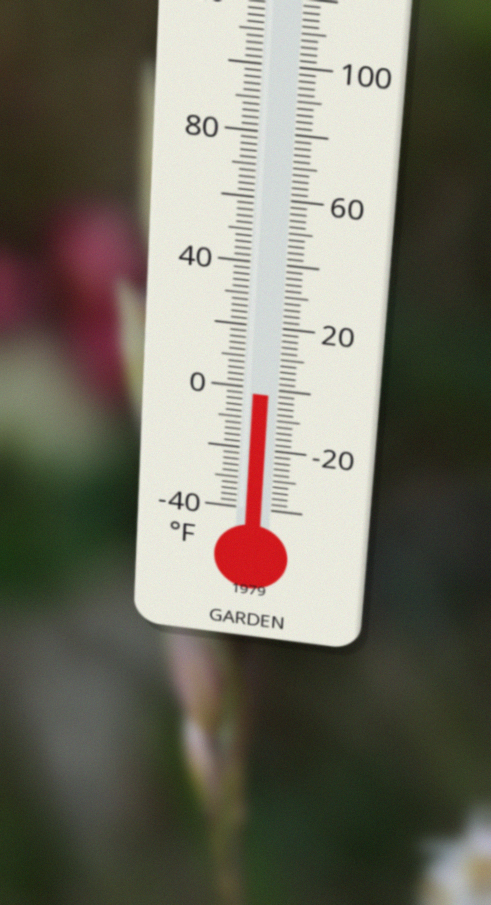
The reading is -2 °F
